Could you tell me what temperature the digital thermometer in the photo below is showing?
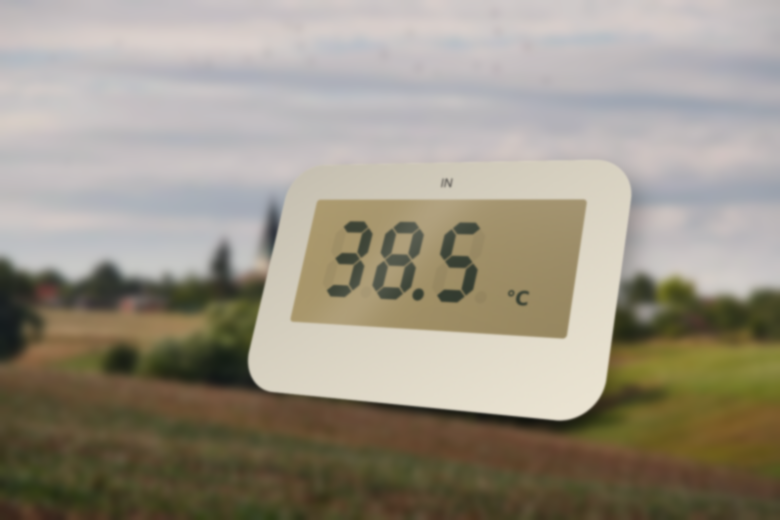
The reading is 38.5 °C
